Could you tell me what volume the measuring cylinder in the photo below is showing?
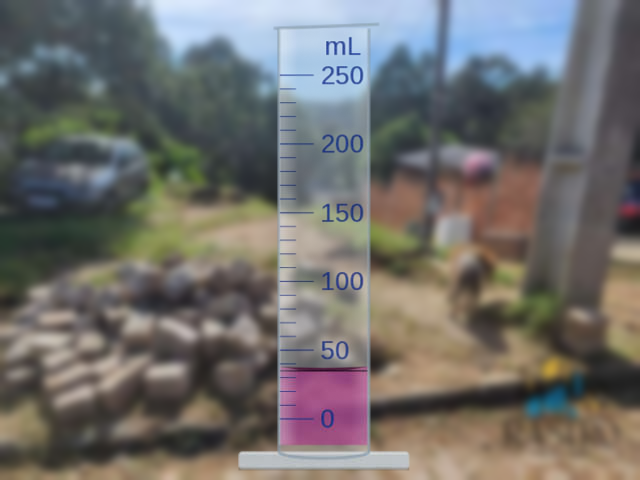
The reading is 35 mL
